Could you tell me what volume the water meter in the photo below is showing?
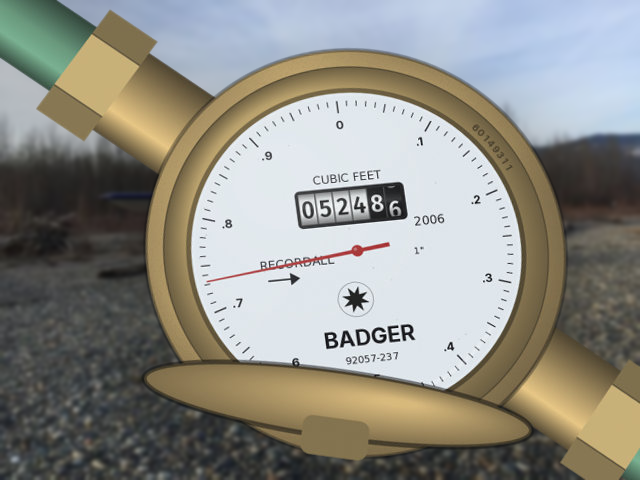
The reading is 52485.73 ft³
